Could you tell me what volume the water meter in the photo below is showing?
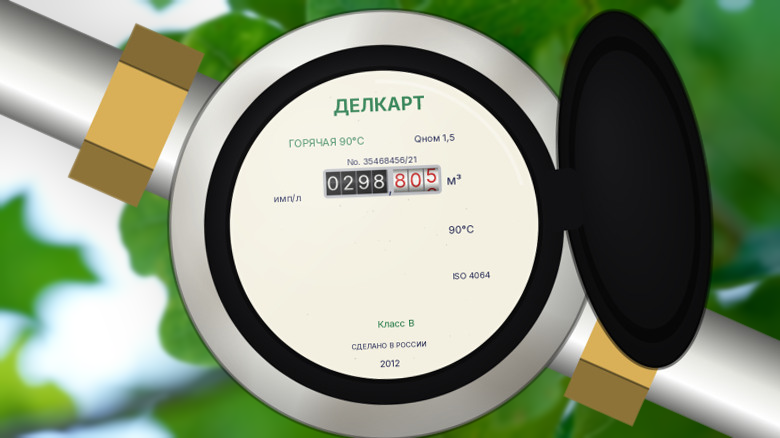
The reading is 298.805 m³
